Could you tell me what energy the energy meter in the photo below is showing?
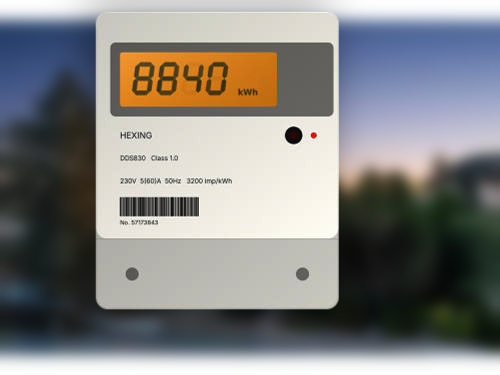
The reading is 8840 kWh
